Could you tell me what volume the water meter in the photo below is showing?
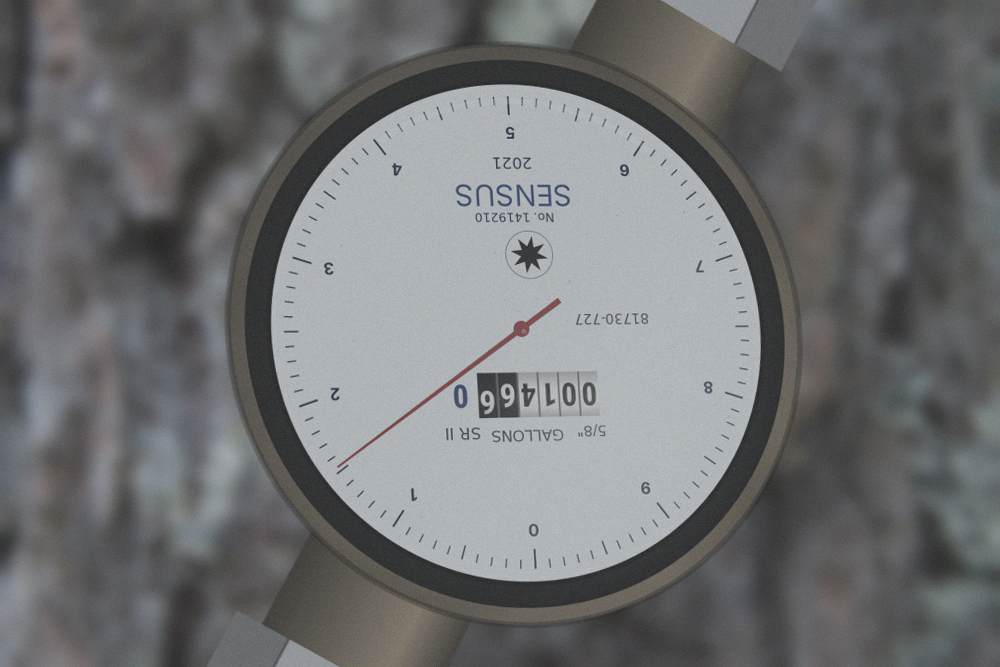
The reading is 14661.5 gal
